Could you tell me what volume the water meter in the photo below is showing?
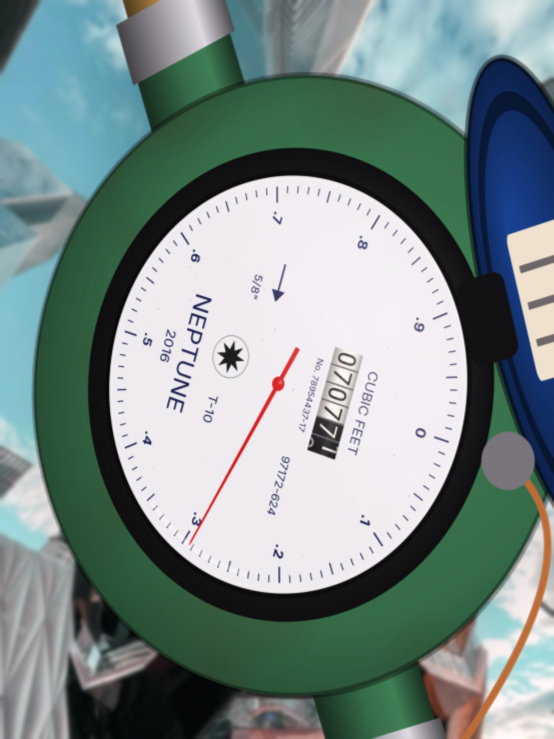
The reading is 70771.29 ft³
